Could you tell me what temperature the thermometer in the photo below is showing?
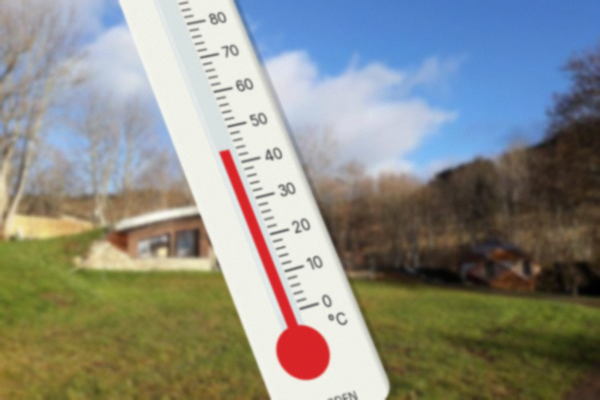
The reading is 44 °C
